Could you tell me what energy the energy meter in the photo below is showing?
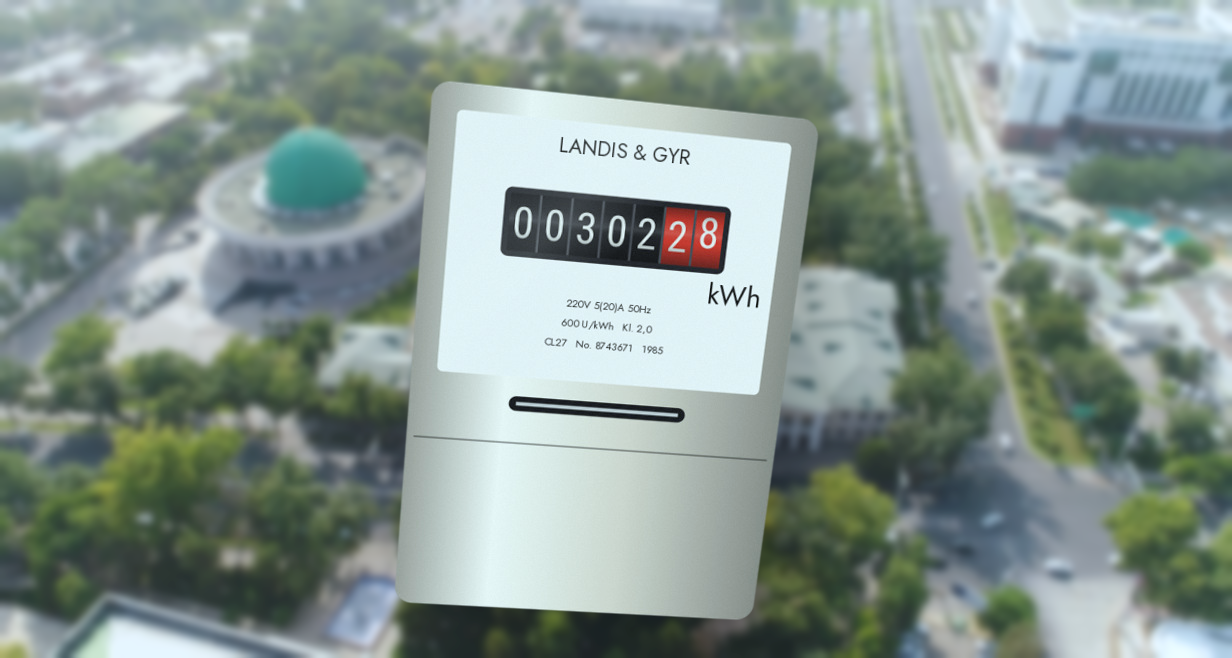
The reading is 302.28 kWh
